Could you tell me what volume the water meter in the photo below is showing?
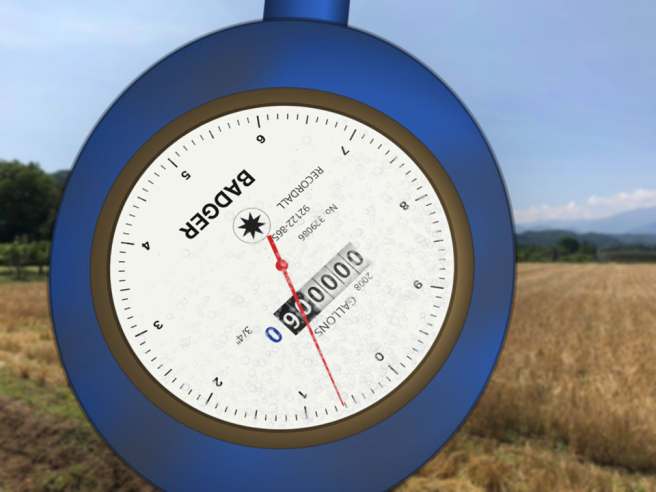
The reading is 60.6 gal
